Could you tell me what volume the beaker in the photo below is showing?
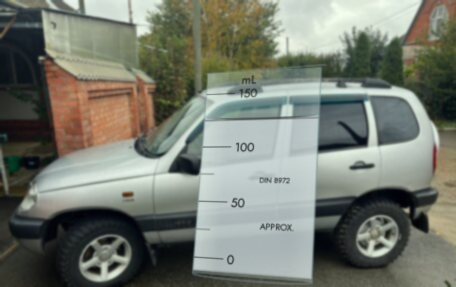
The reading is 125 mL
